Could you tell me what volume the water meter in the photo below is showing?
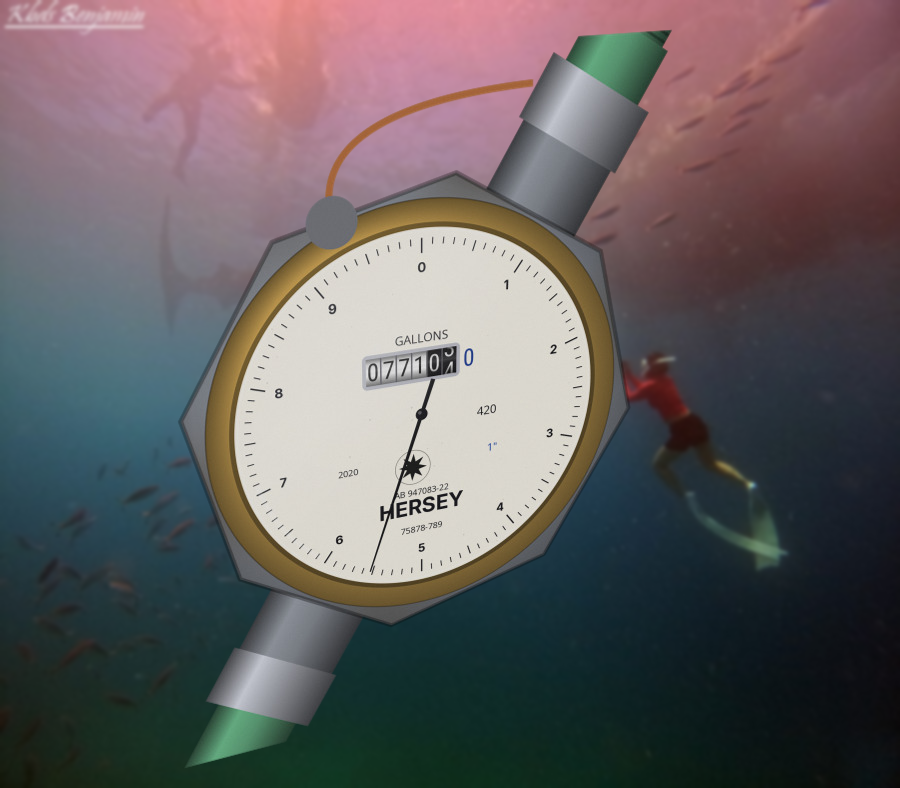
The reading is 771035.5 gal
